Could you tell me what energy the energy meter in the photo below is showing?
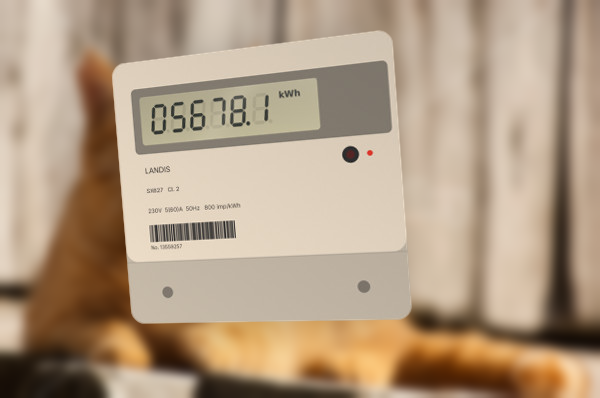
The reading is 5678.1 kWh
